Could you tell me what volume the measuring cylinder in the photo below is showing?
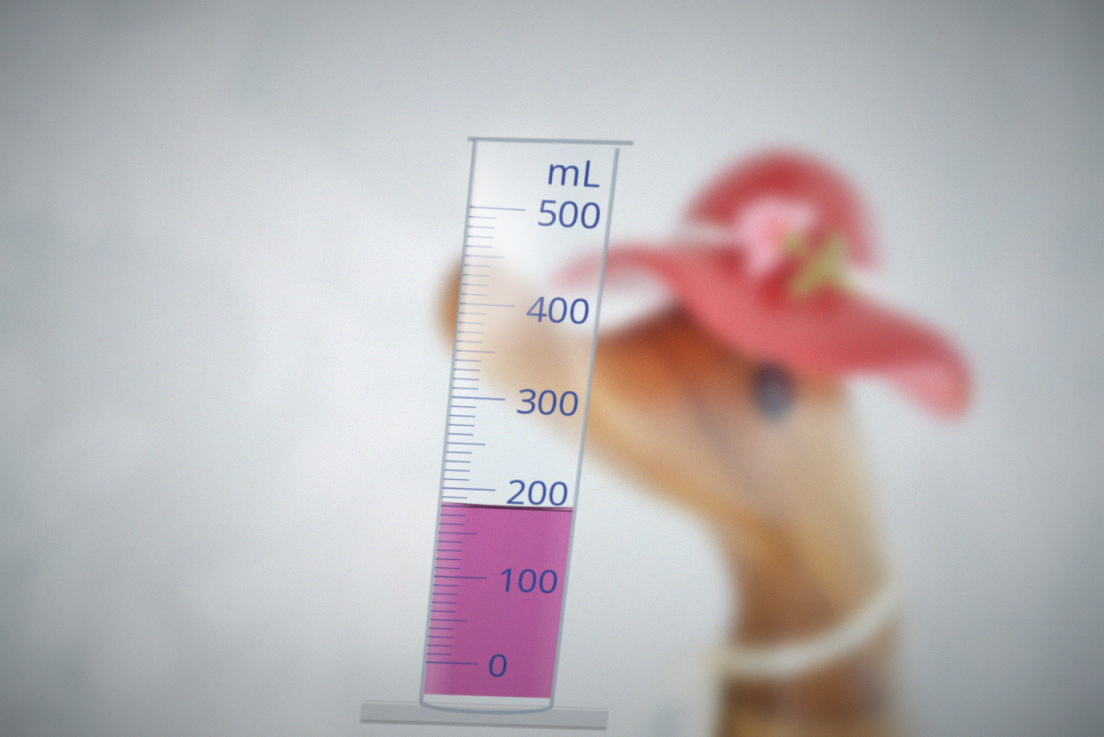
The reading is 180 mL
